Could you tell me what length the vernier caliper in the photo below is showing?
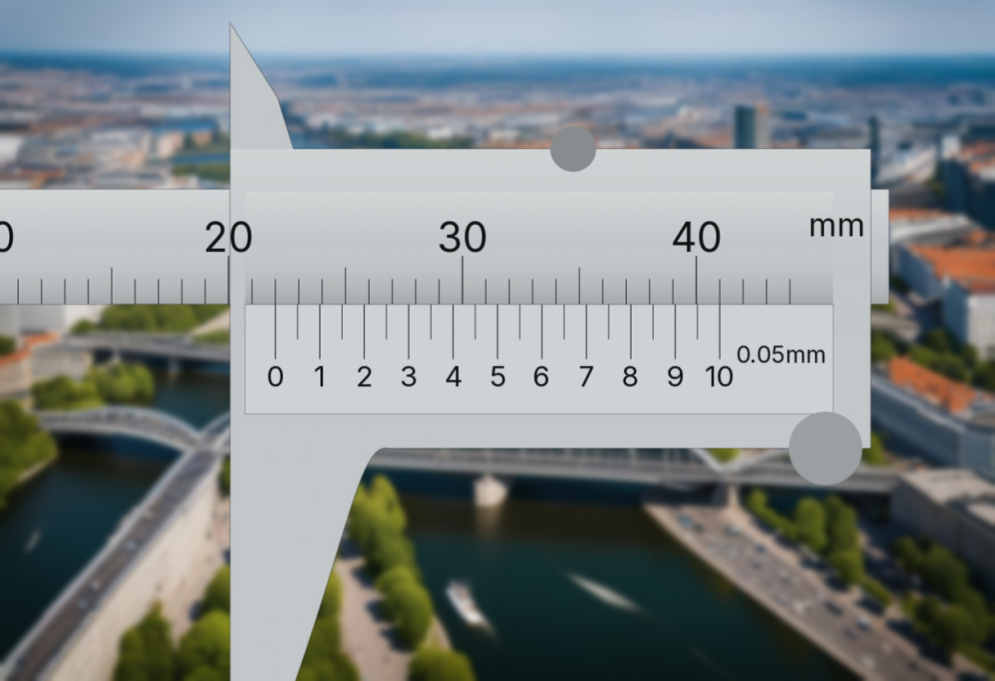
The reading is 22.00 mm
